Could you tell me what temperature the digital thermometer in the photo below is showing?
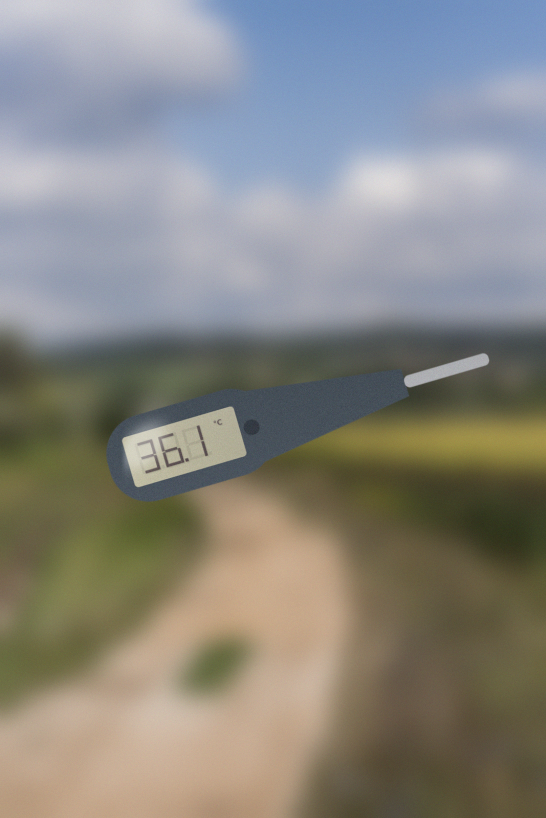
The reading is 36.1 °C
